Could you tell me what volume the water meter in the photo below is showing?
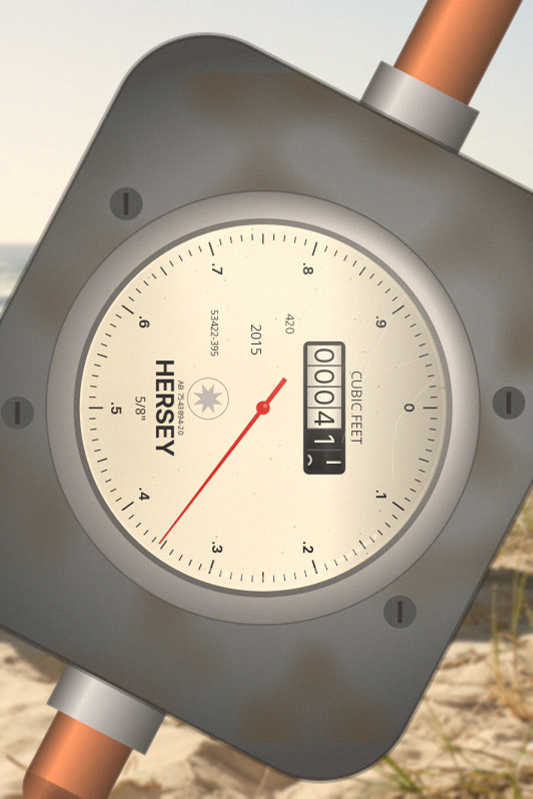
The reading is 411.35 ft³
